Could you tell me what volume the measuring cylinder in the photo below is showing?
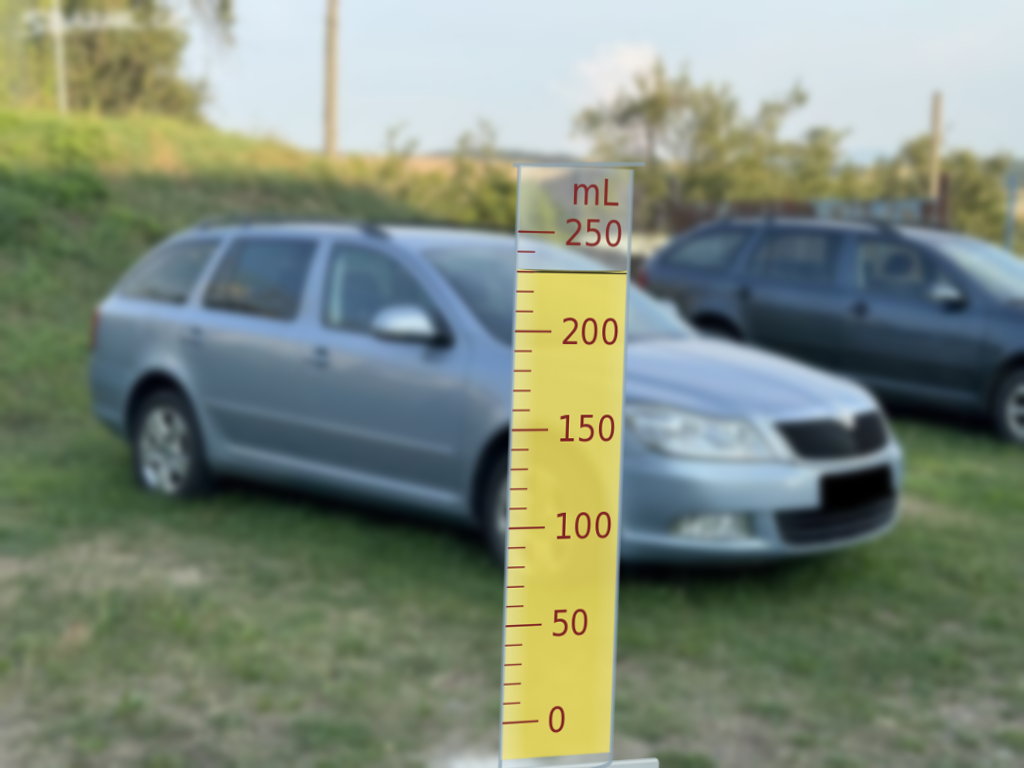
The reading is 230 mL
